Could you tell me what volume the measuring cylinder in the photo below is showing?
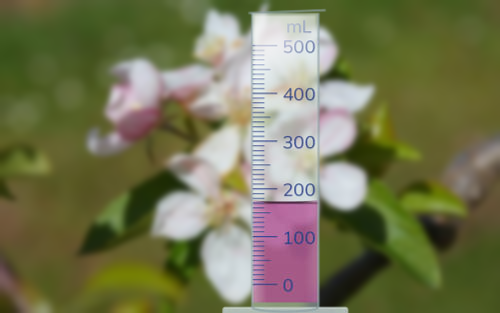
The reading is 170 mL
